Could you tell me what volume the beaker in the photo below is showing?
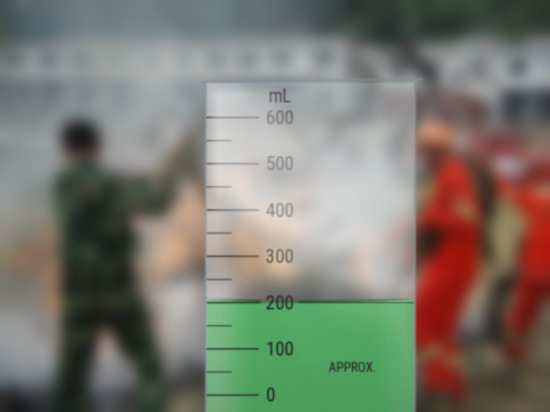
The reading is 200 mL
